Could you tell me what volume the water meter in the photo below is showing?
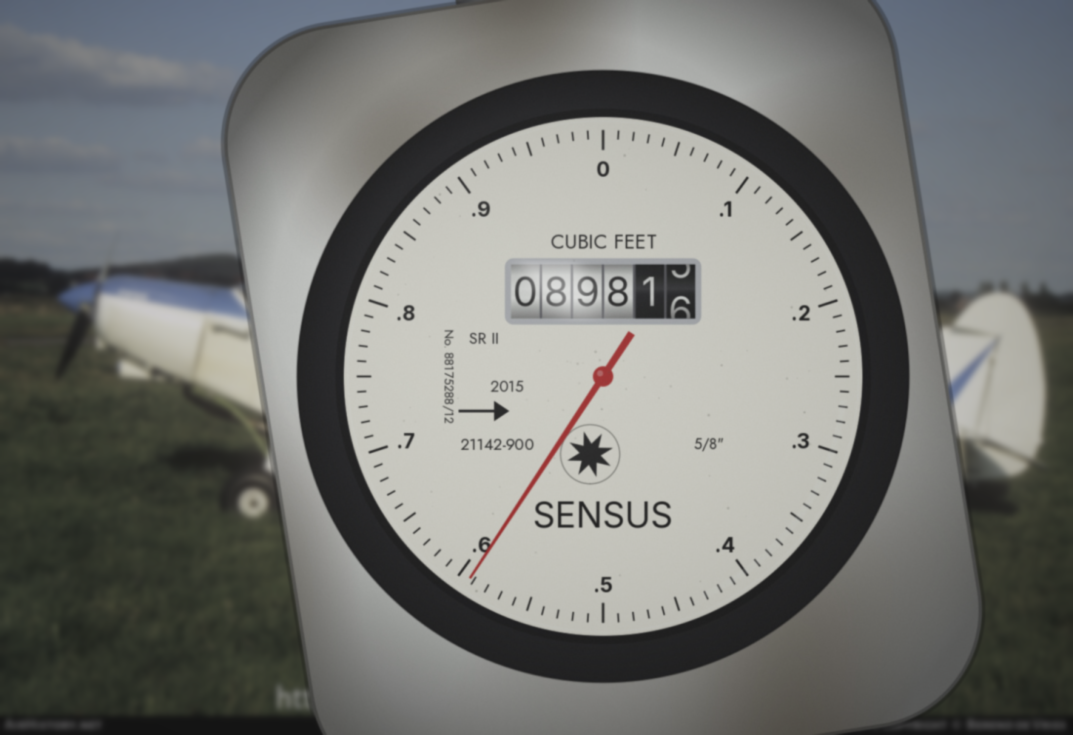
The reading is 89815.59 ft³
